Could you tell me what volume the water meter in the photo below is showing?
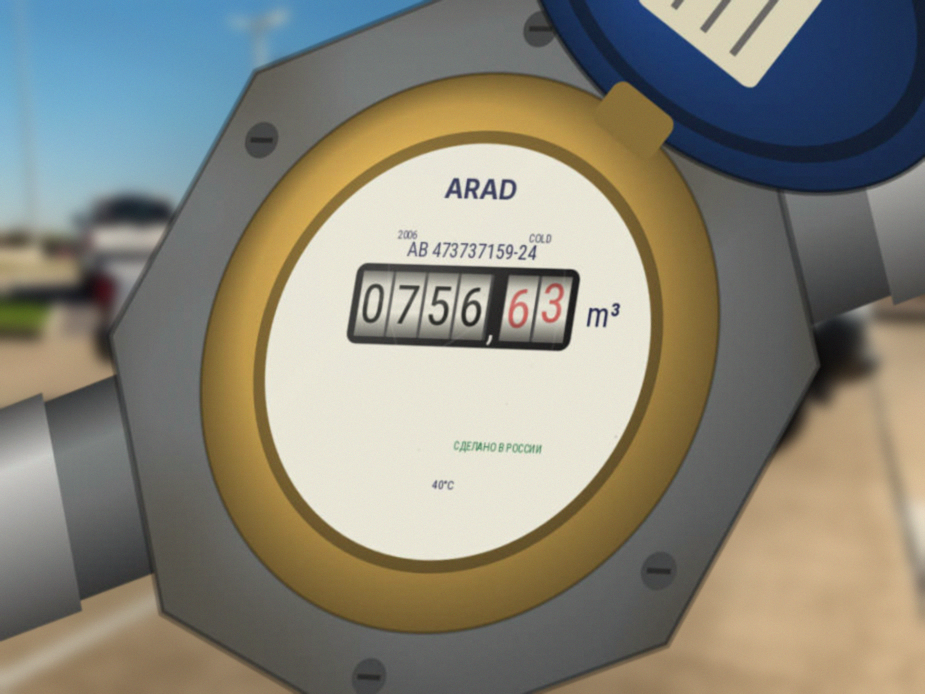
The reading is 756.63 m³
